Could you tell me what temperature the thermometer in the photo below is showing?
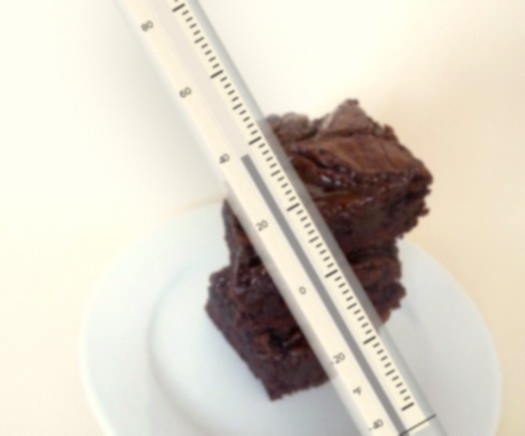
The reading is 38 °F
